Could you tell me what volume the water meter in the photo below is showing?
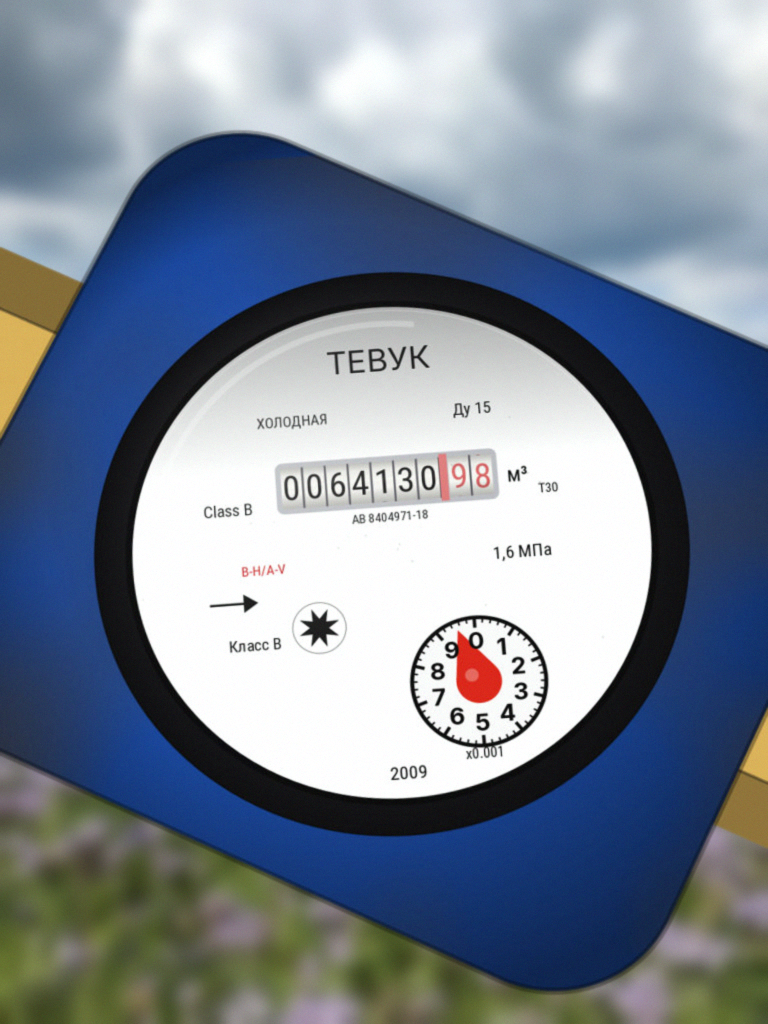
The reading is 64130.979 m³
